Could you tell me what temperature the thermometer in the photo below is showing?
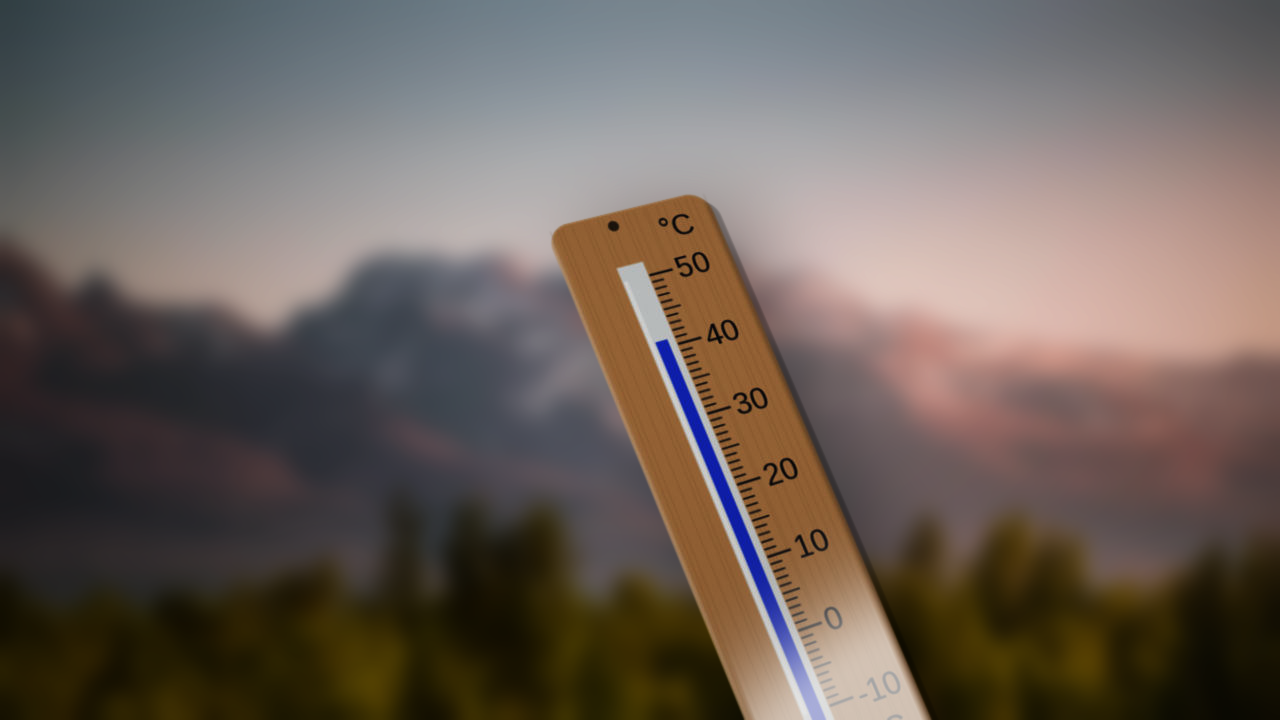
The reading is 41 °C
